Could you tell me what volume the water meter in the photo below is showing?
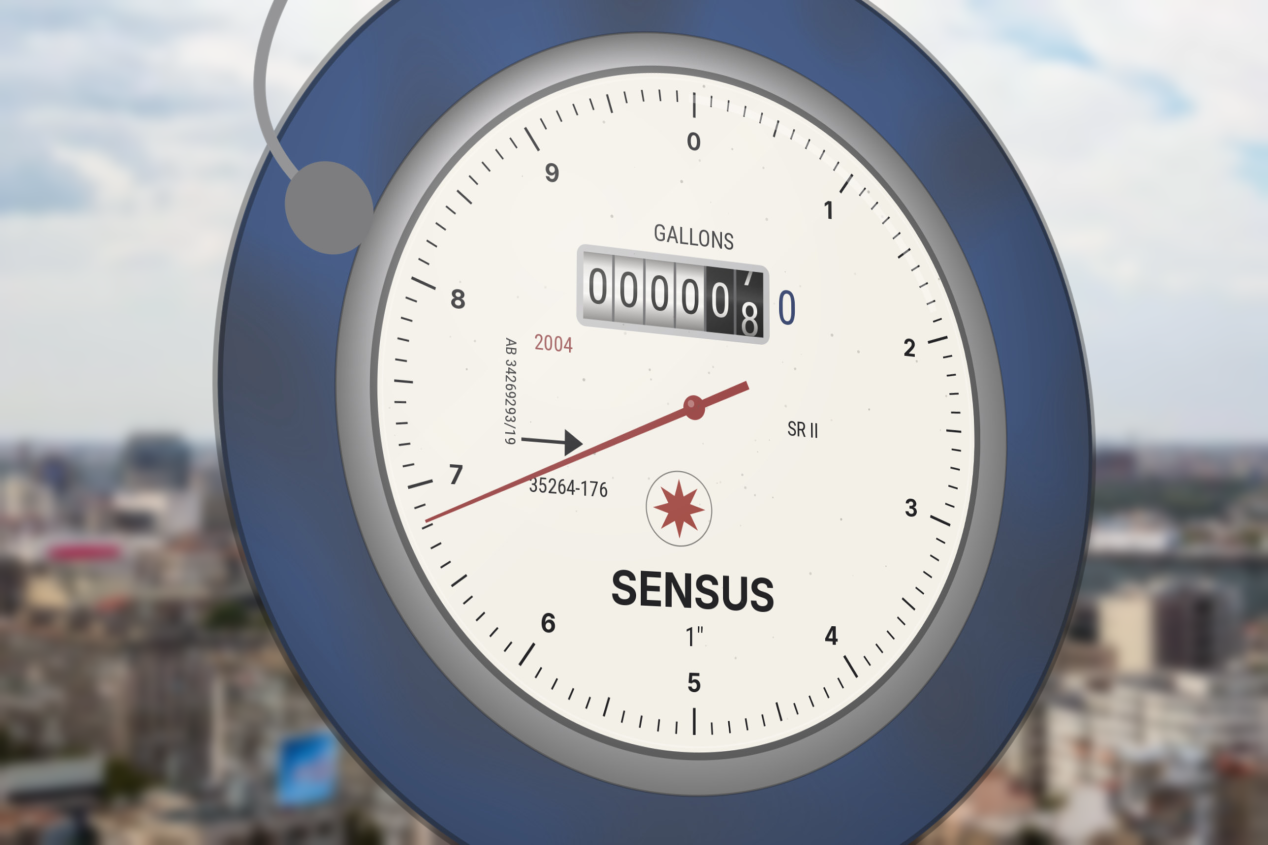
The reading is 76.8 gal
